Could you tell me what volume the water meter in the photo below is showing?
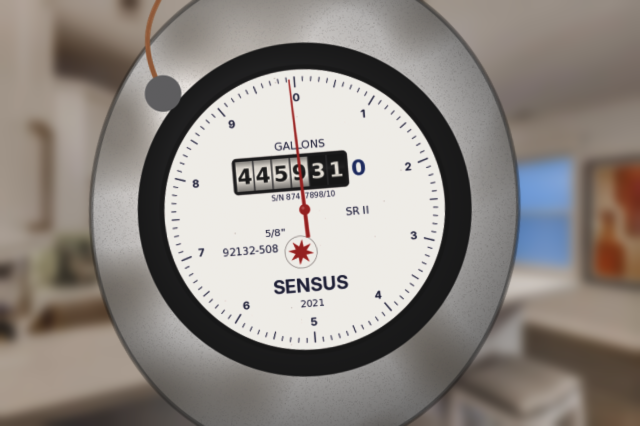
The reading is 4459309.9 gal
